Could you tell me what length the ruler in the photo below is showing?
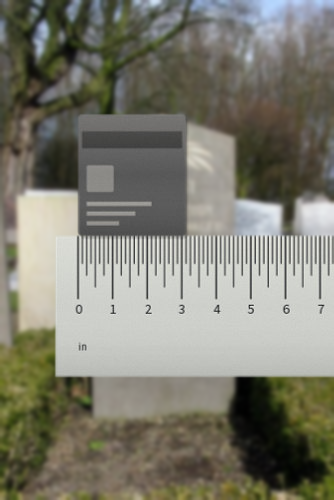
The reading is 3.125 in
